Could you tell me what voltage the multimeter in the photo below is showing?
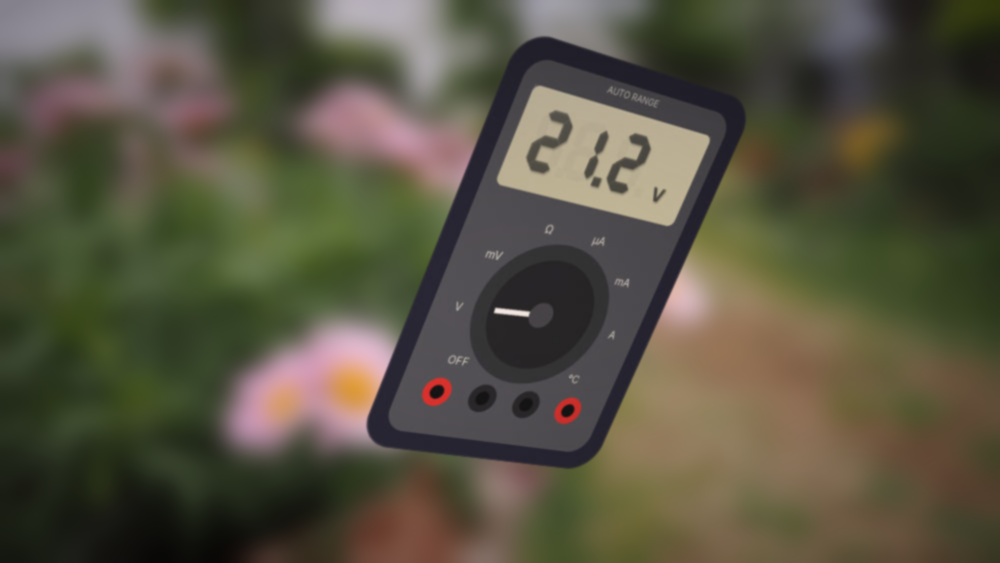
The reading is 21.2 V
